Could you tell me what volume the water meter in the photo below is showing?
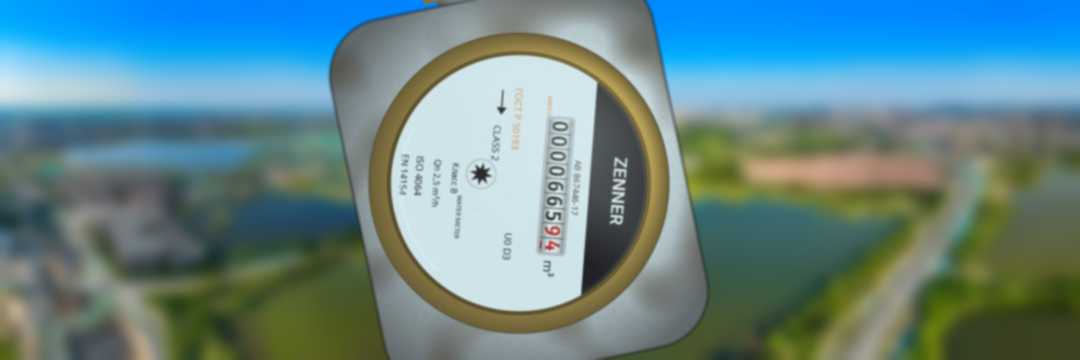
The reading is 665.94 m³
